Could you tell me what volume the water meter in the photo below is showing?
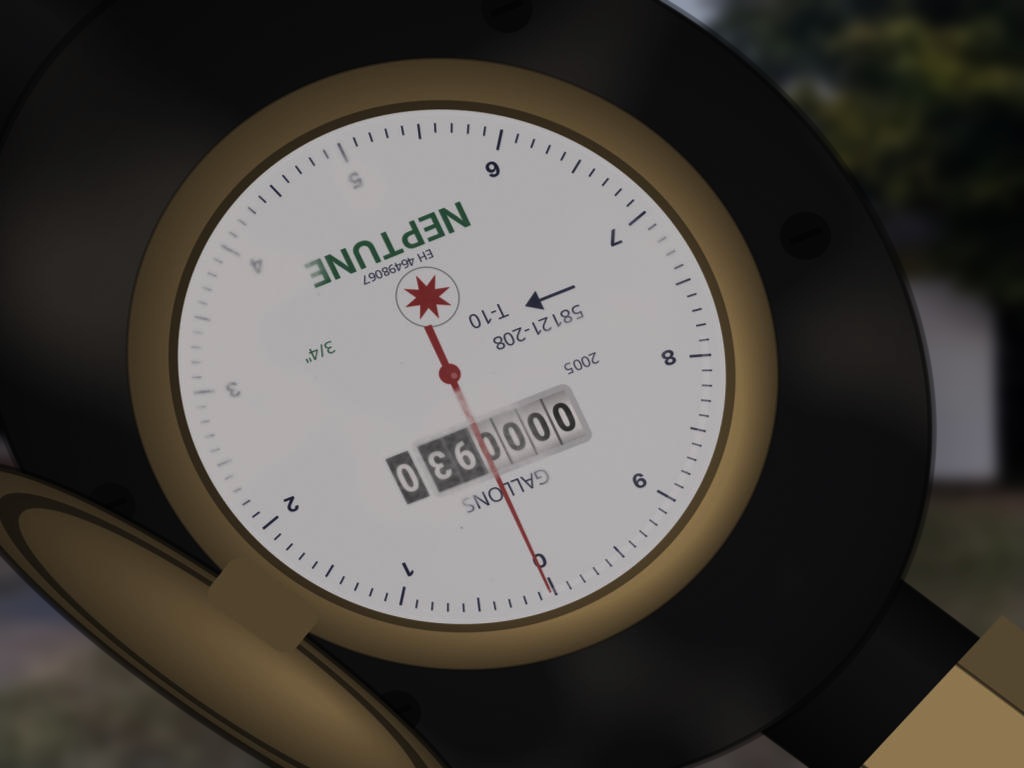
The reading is 930.0 gal
